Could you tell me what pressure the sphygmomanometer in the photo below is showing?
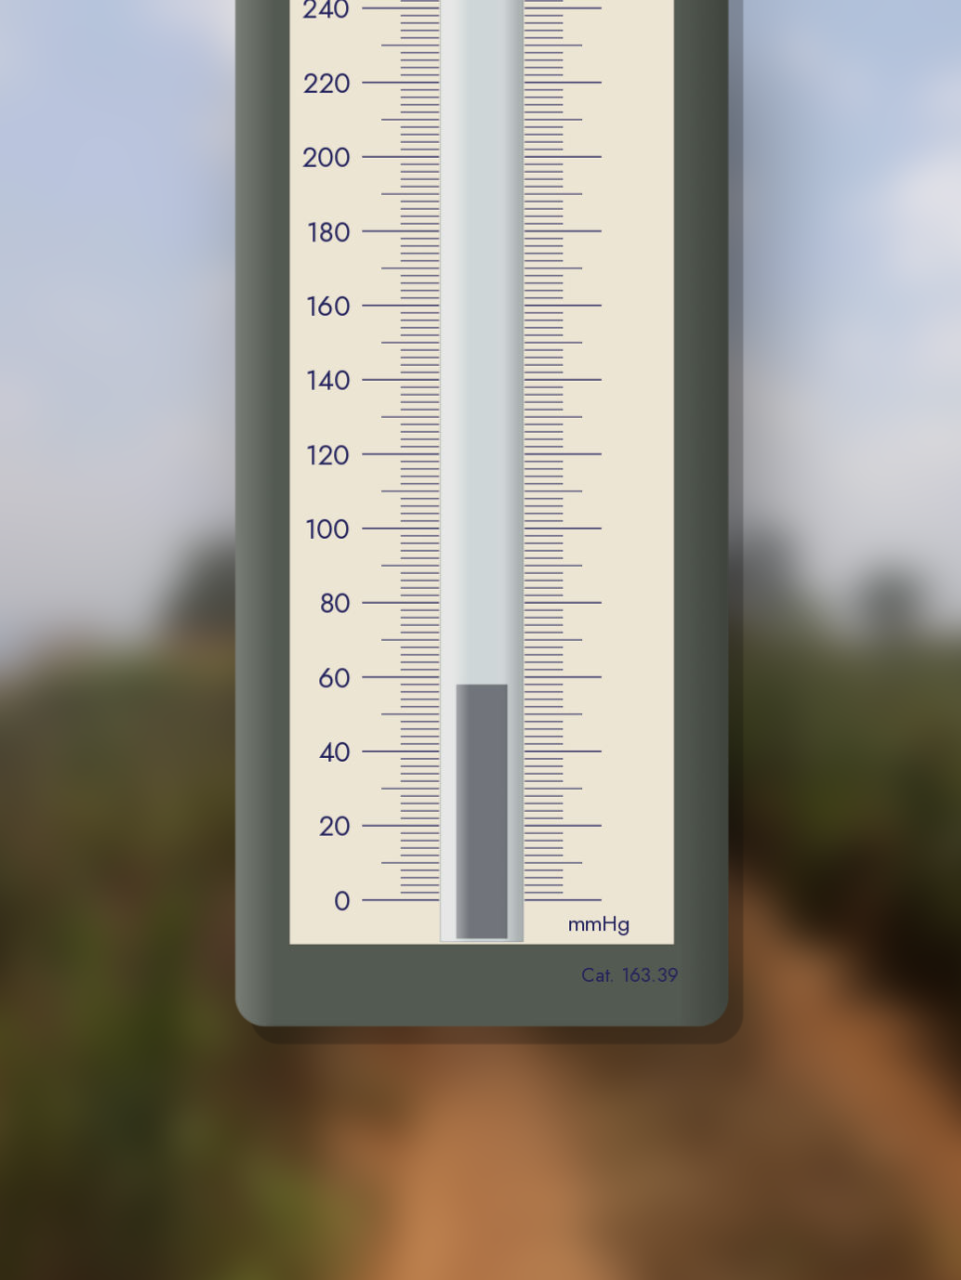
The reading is 58 mmHg
